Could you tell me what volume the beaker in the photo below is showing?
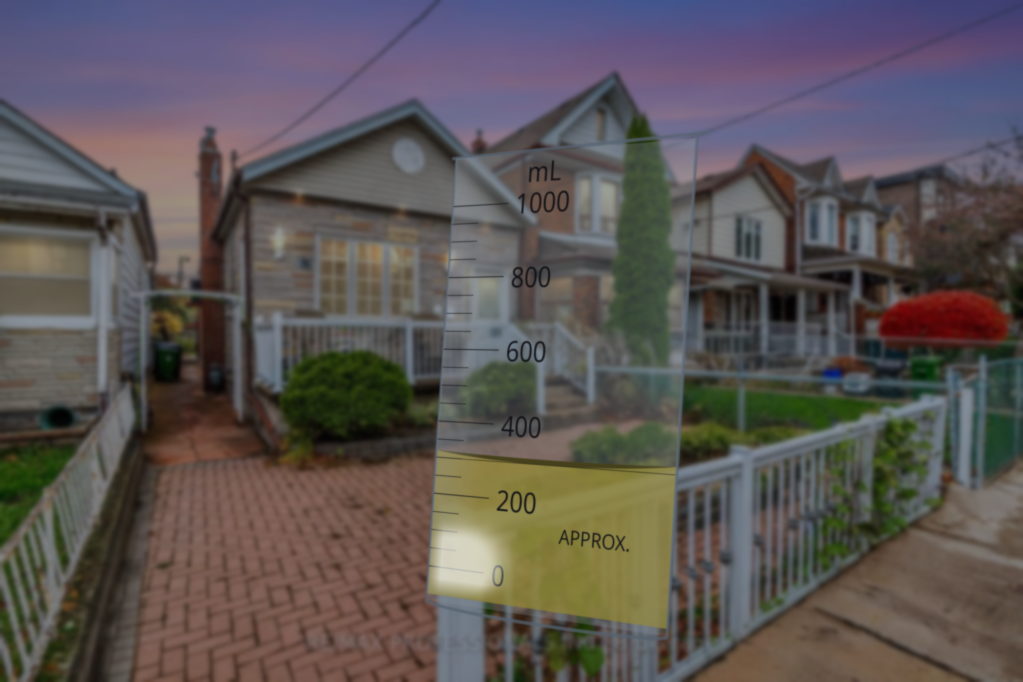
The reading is 300 mL
